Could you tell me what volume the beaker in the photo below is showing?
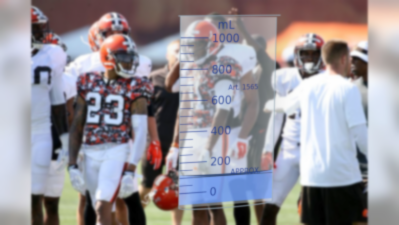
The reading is 100 mL
